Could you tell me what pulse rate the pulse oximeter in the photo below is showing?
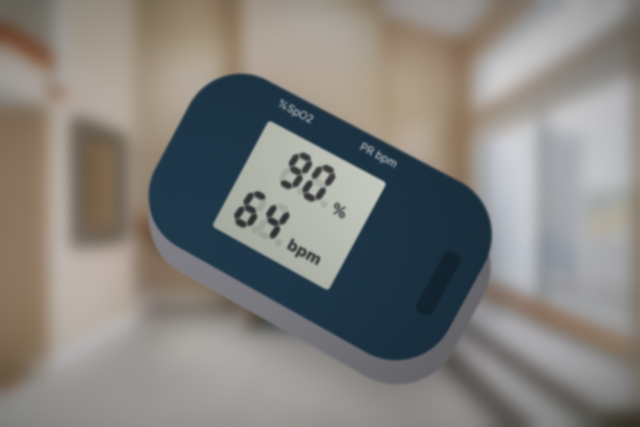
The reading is 64 bpm
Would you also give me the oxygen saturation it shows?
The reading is 90 %
